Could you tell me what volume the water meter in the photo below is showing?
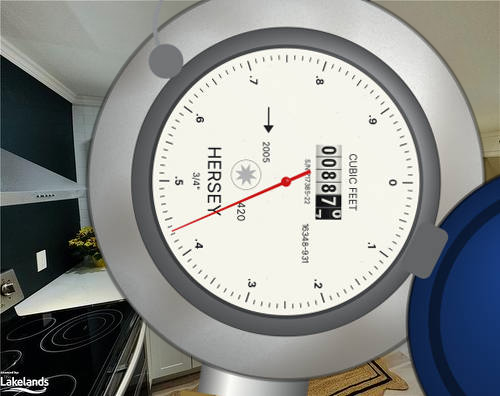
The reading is 8876.43 ft³
